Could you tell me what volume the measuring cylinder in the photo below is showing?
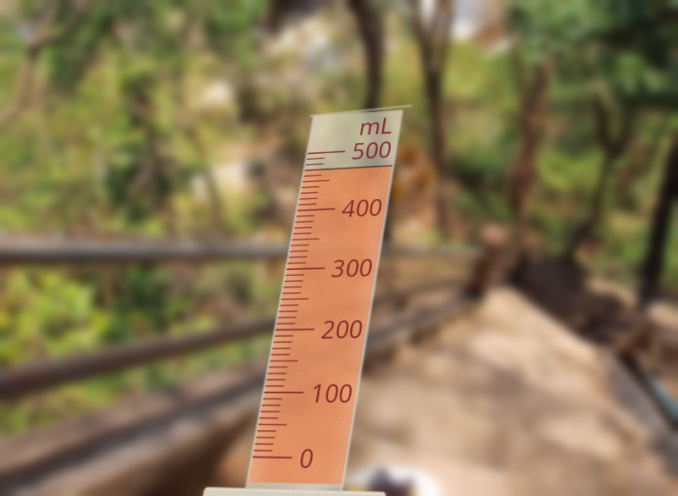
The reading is 470 mL
